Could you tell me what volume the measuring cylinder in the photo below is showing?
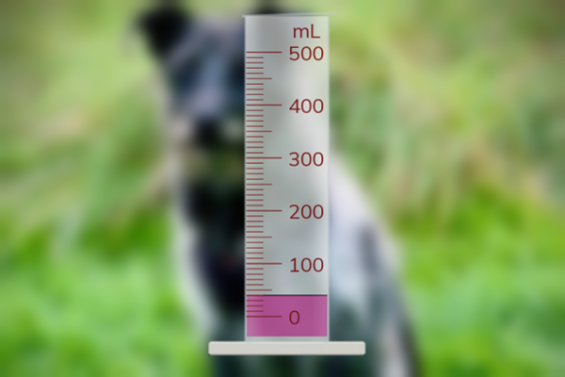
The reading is 40 mL
